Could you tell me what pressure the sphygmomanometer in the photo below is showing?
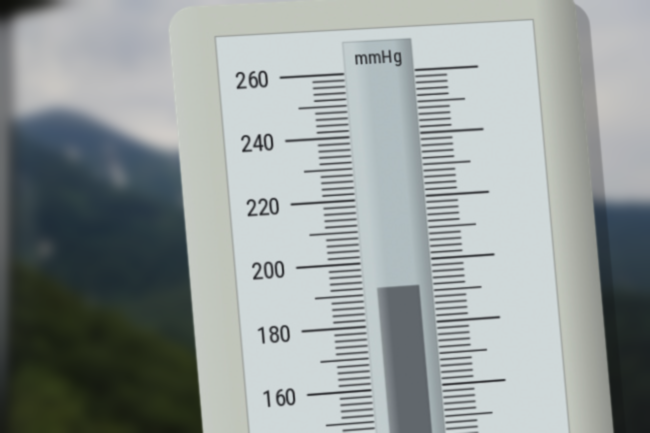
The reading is 192 mmHg
